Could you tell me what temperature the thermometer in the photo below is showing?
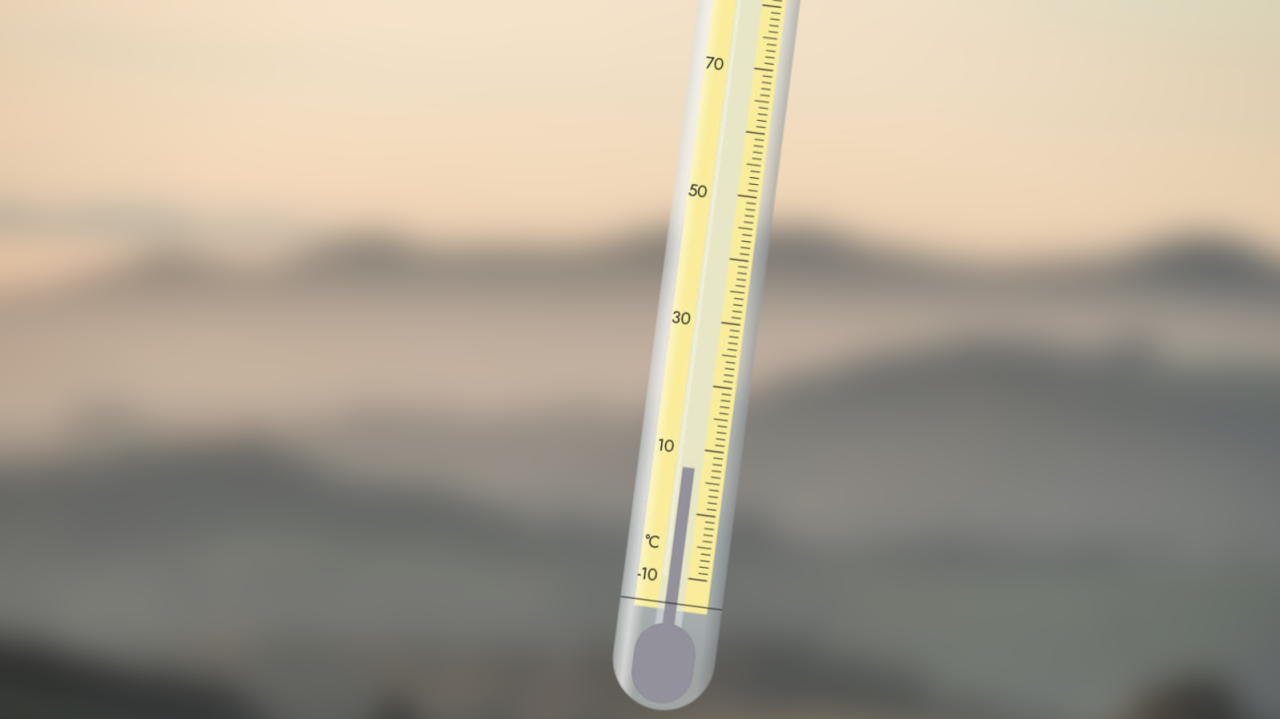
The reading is 7 °C
